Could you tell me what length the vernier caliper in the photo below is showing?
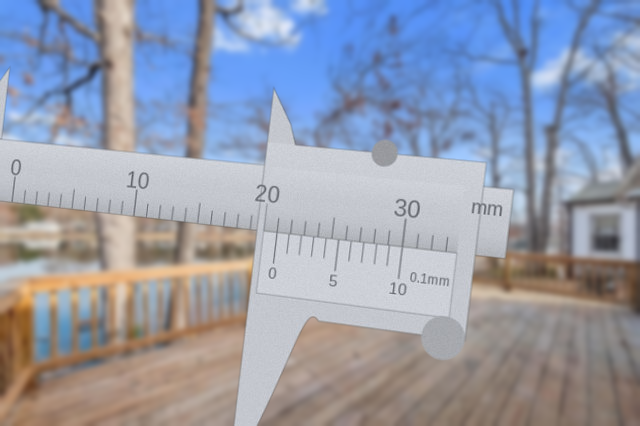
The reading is 21.0 mm
